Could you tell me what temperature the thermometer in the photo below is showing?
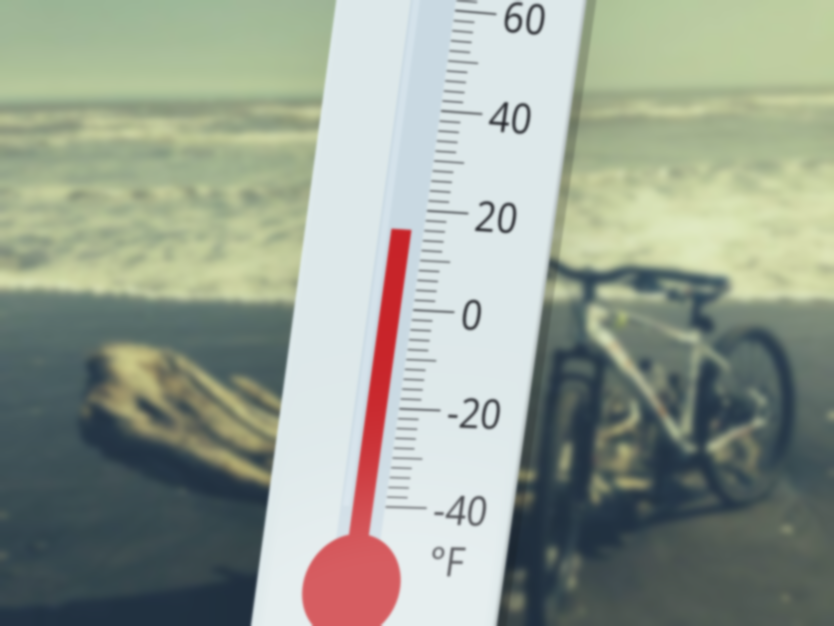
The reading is 16 °F
